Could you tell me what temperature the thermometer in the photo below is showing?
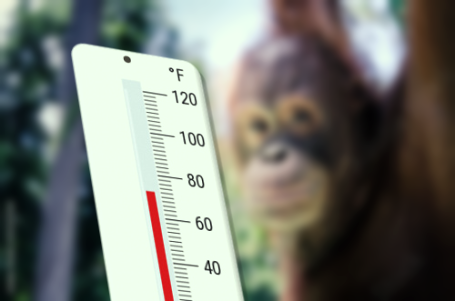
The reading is 72 °F
